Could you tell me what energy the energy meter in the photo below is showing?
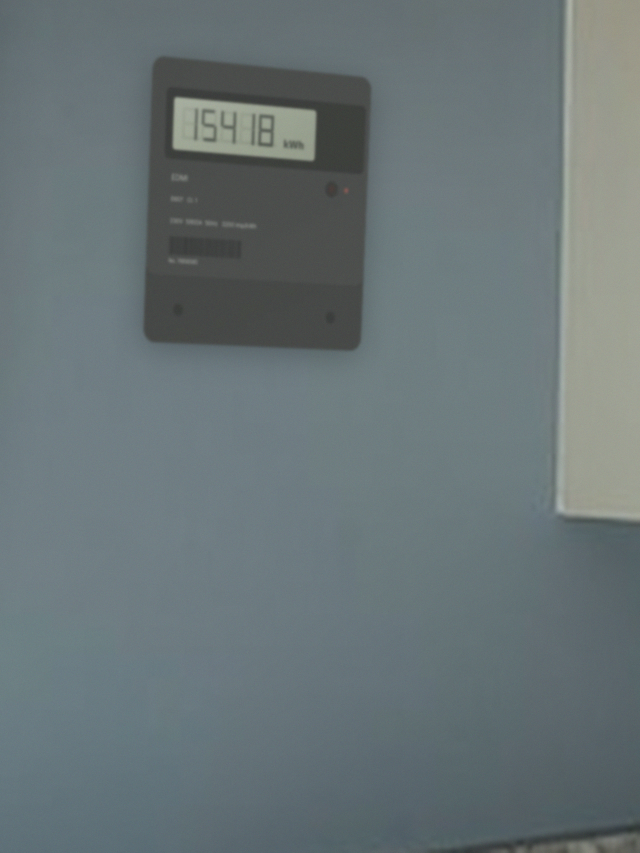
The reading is 15418 kWh
